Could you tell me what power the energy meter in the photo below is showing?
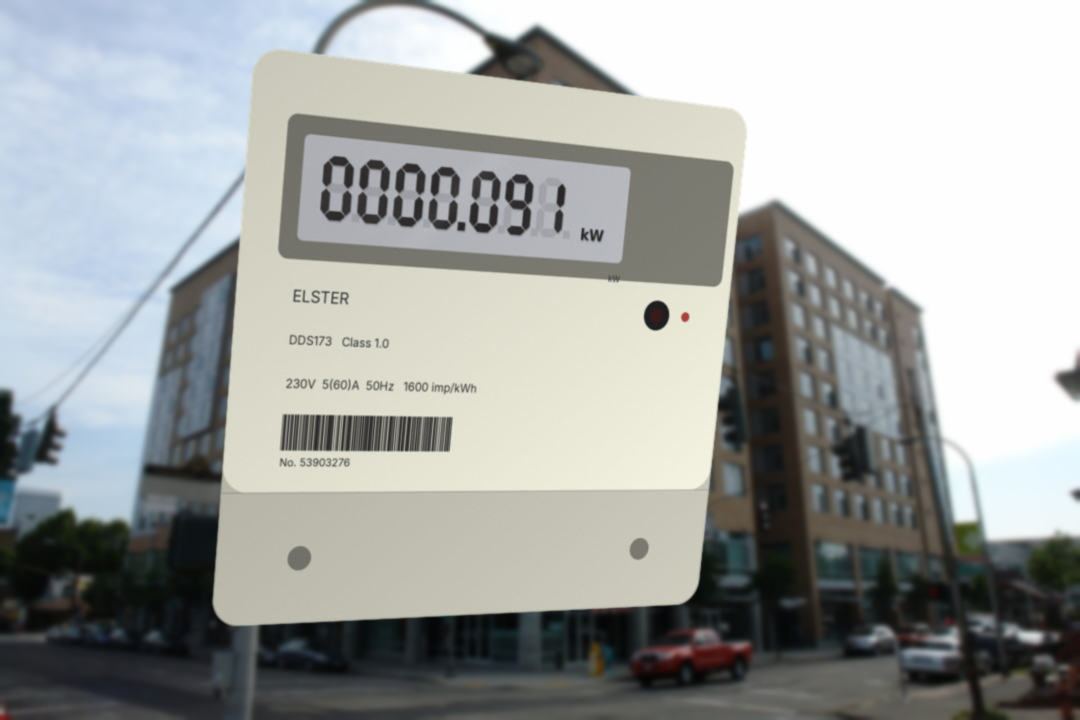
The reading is 0.091 kW
